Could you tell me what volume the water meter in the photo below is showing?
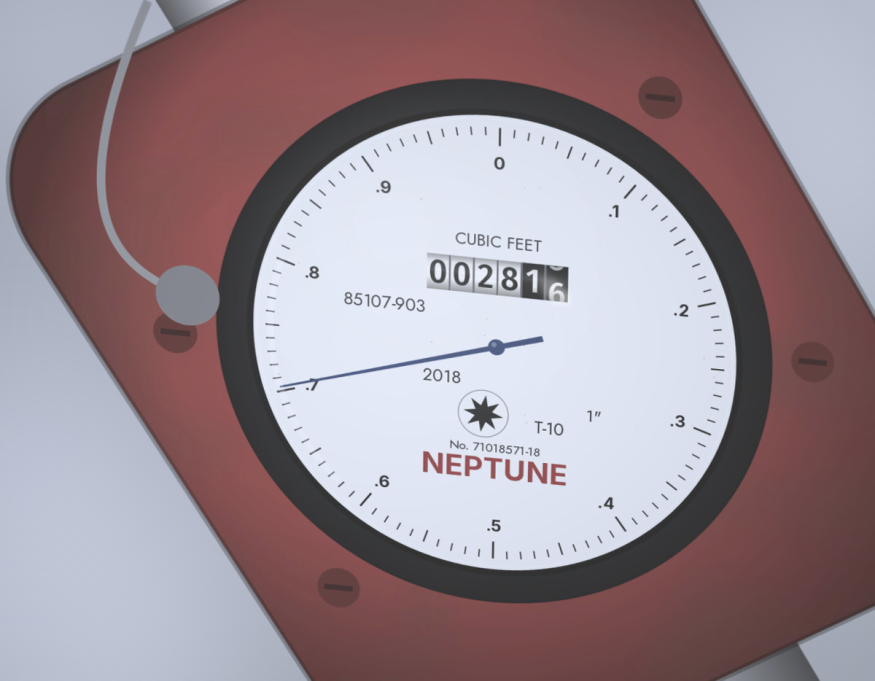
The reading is 2815.70 ft³
